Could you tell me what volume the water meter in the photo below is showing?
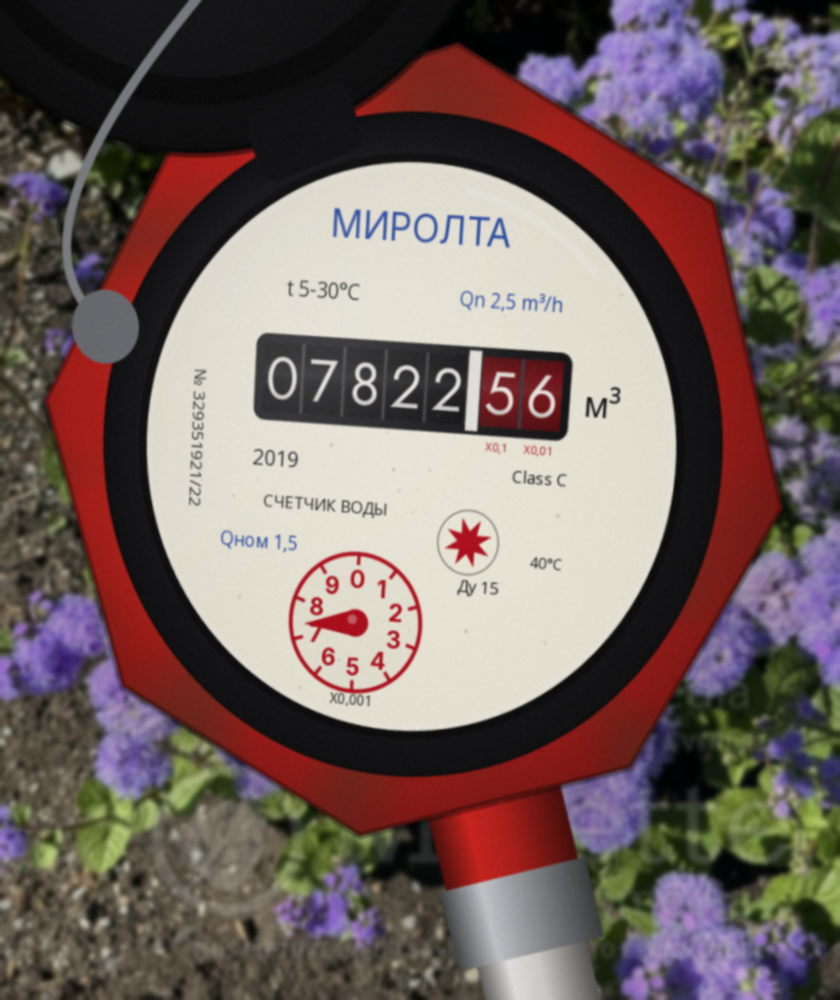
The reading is 7822.567 m³
